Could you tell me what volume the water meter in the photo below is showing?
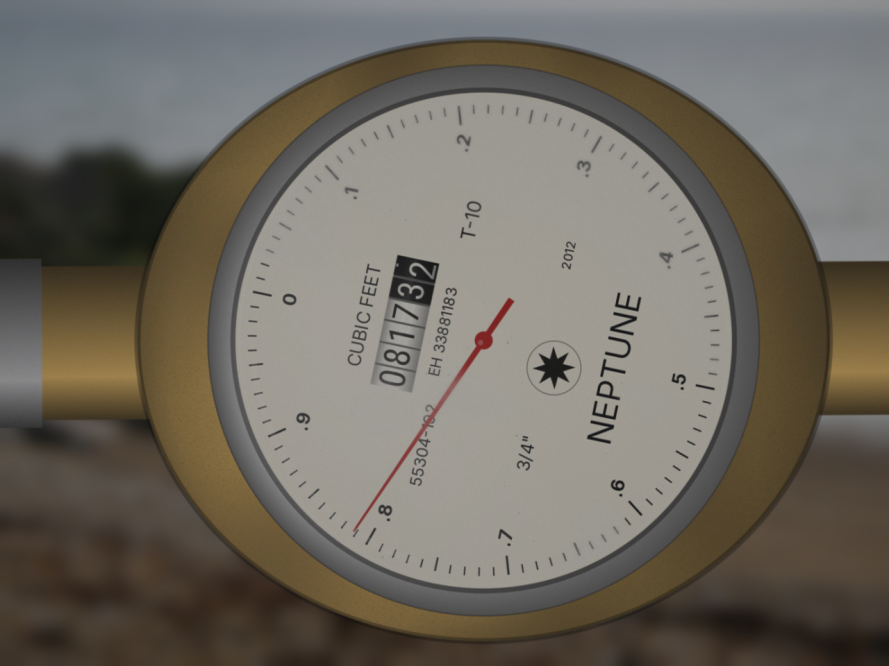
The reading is 81731.81 ft³
